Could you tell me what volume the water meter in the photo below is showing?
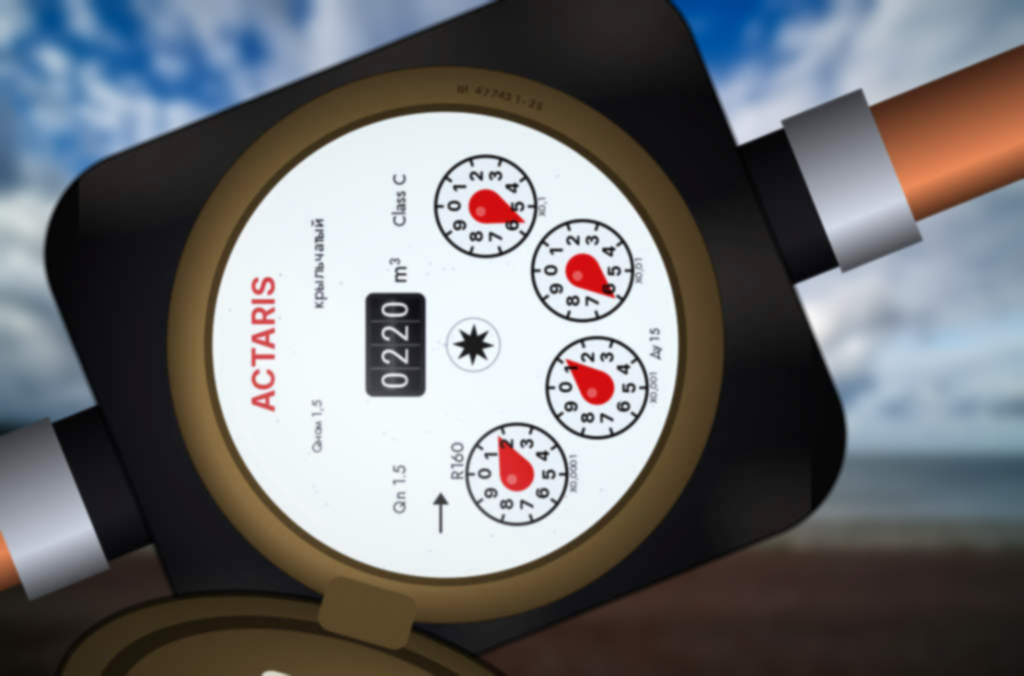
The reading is 220.5611 m³
